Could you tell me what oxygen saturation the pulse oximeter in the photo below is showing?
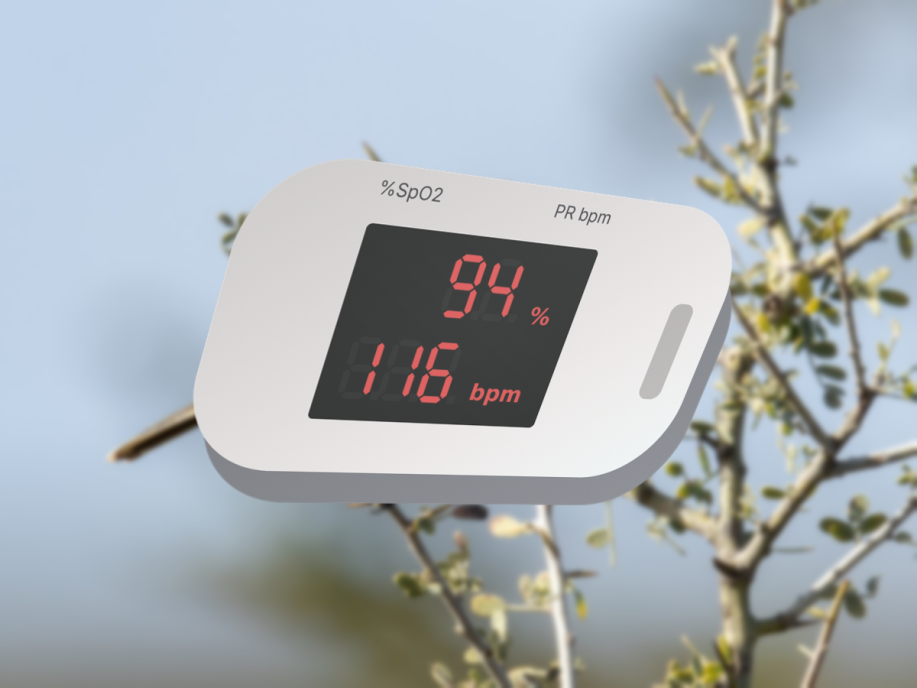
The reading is 94 %
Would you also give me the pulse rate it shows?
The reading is 116 bpm
